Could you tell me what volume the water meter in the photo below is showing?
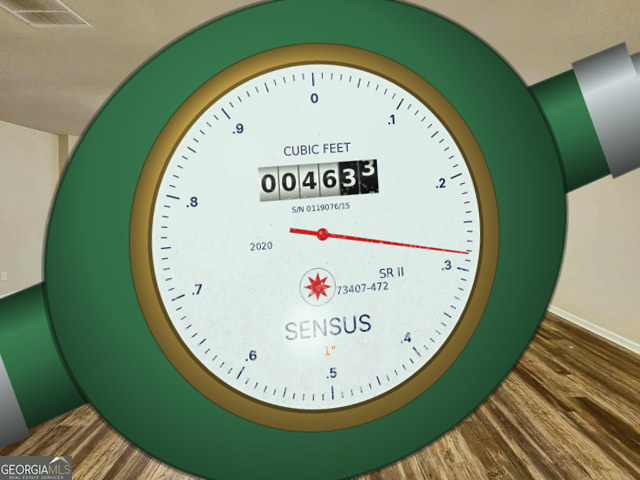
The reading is 4633.28 ft³
